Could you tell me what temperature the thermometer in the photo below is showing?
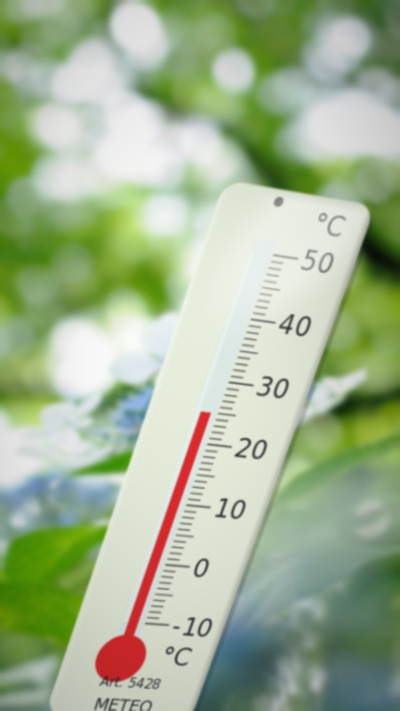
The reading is 25 °C
